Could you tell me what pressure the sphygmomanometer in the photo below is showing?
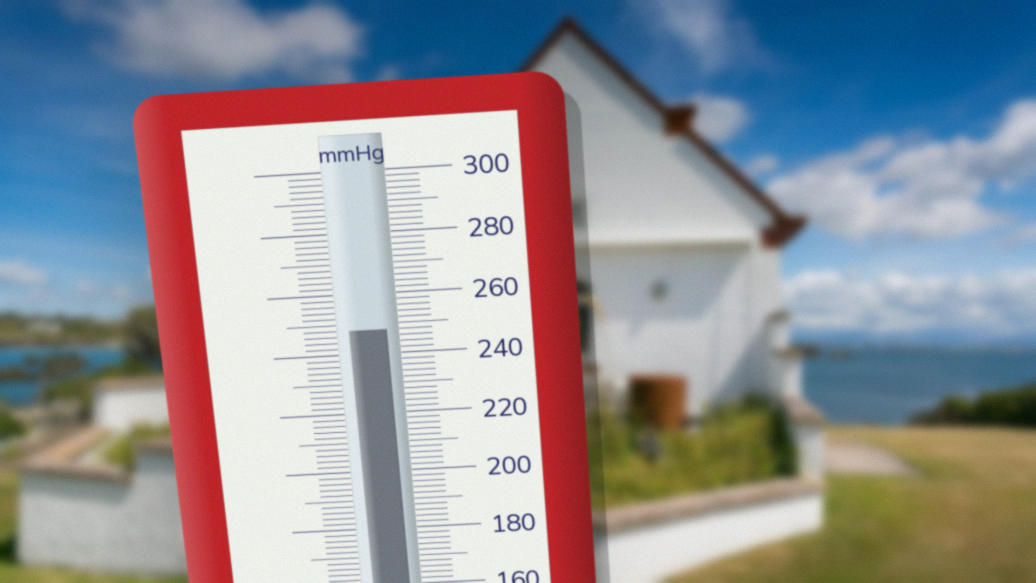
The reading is 248 mmHg
